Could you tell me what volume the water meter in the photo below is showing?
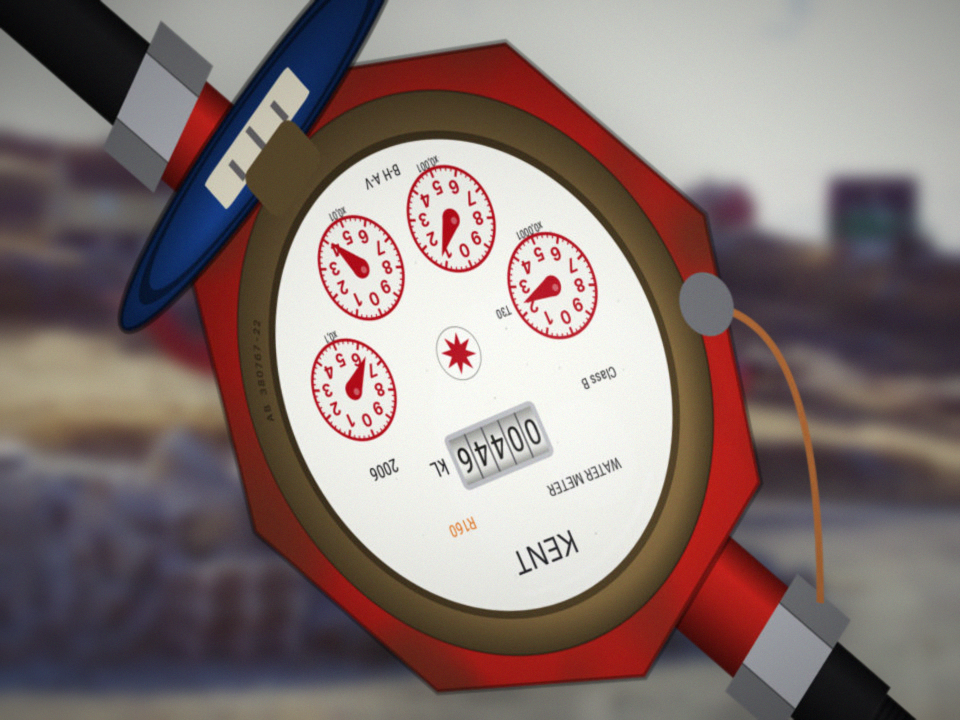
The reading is 446.6412 kL
